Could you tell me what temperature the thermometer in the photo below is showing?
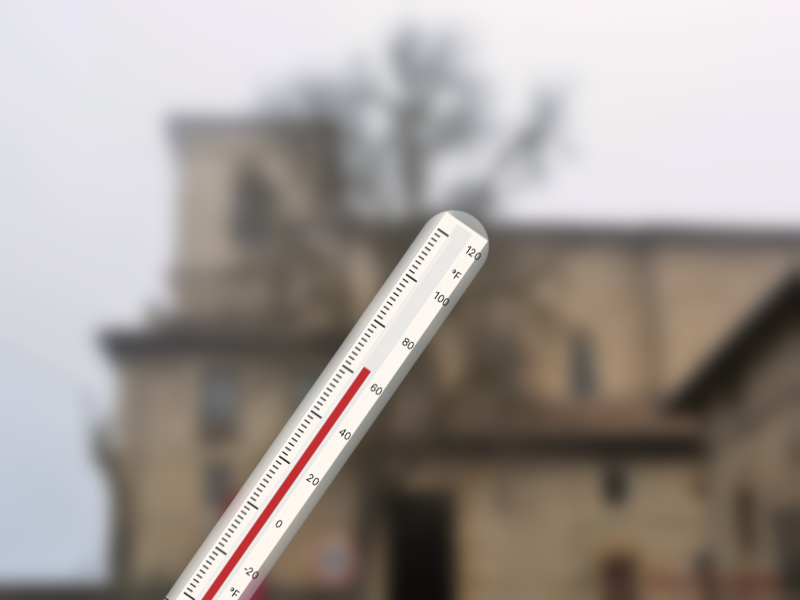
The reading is 64 °F
